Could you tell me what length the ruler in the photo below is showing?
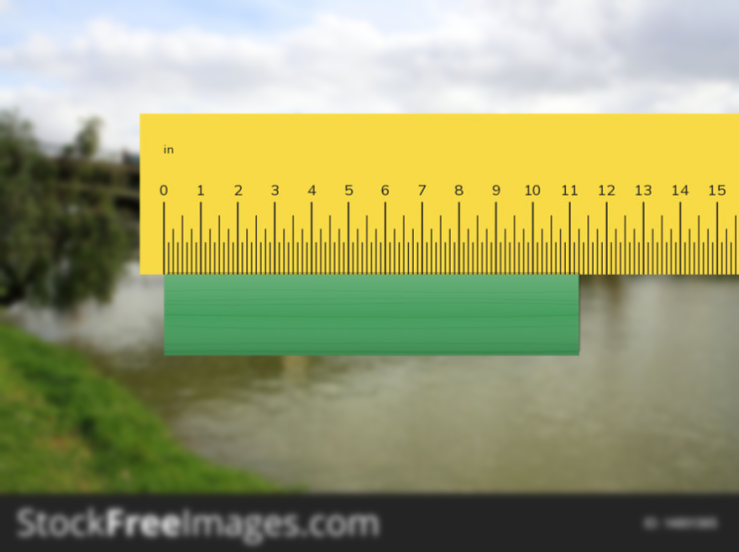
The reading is 11.25 in
